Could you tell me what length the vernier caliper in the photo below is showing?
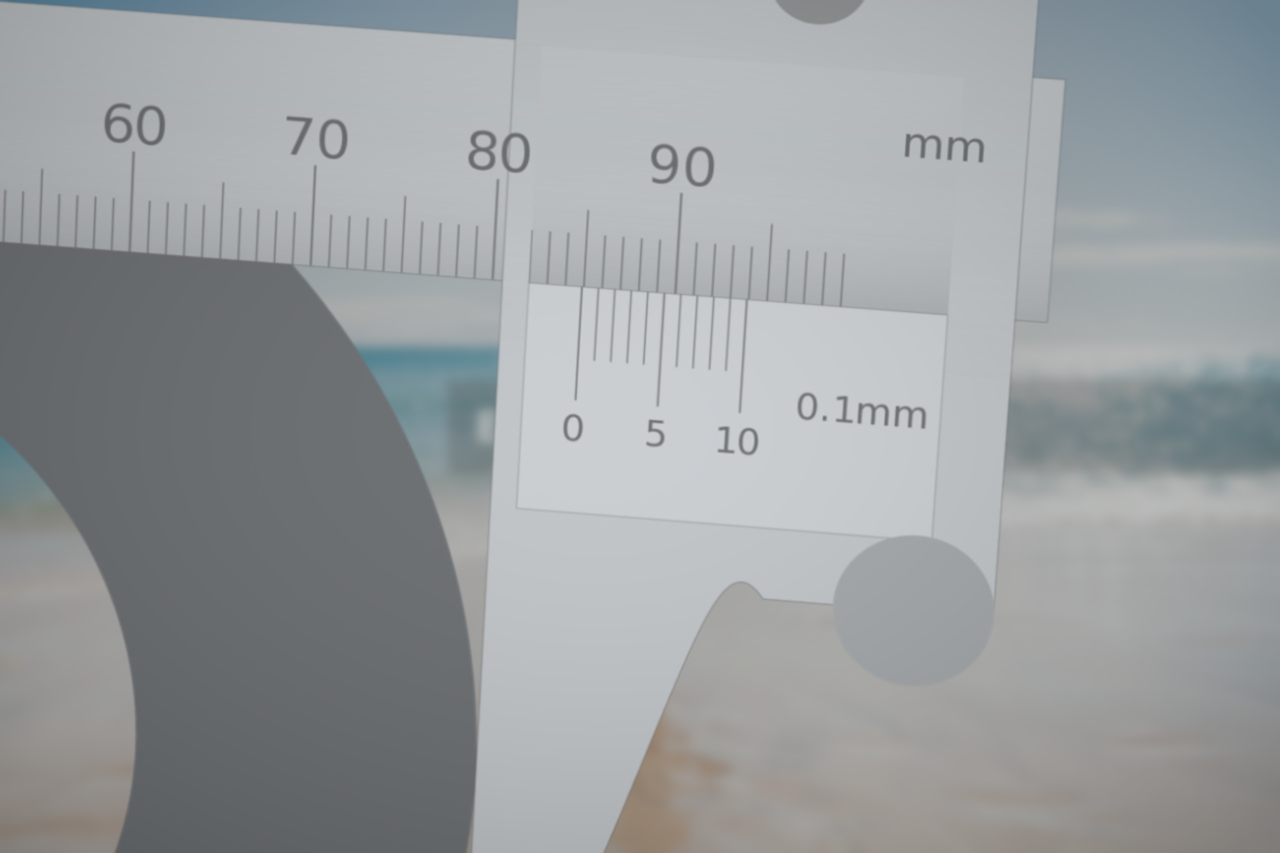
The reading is 84.9 mm
